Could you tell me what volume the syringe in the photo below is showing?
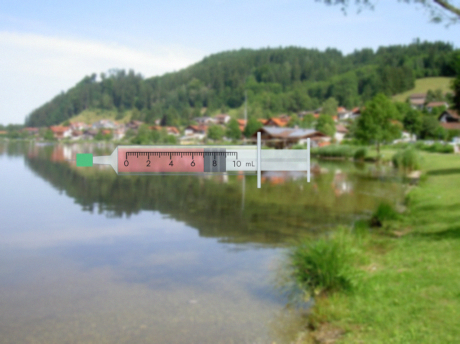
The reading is 7 mL
